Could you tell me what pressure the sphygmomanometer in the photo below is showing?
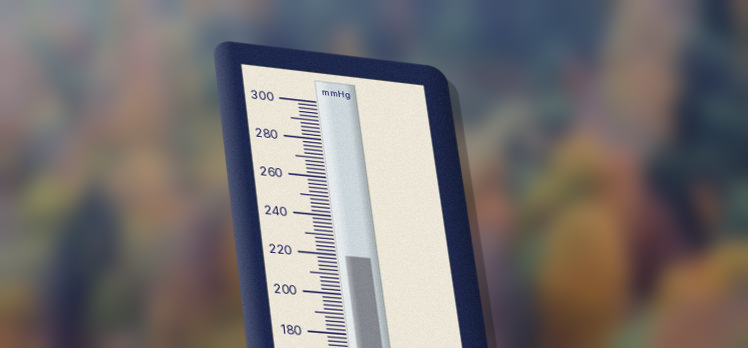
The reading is 220 mmHg
